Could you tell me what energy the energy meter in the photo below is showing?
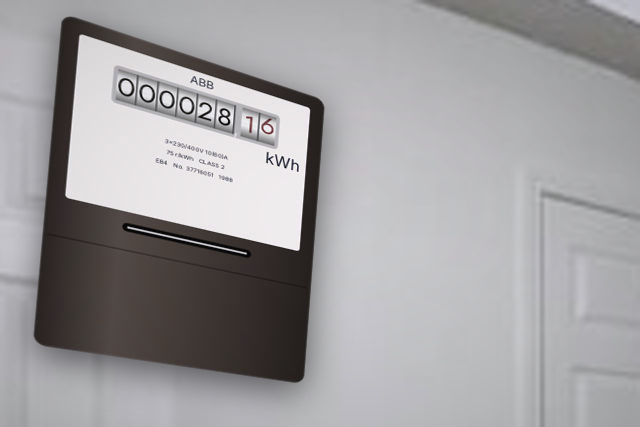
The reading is 28.16 kWh
